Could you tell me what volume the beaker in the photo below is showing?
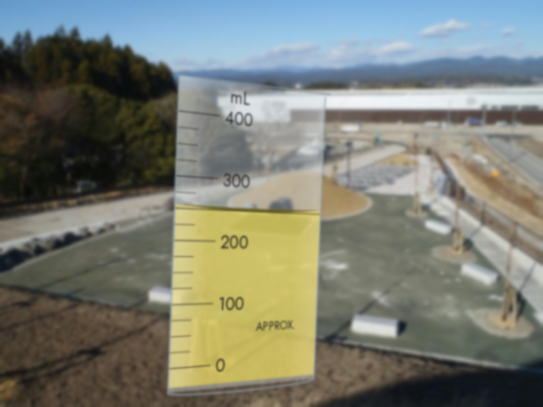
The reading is 250 mL
